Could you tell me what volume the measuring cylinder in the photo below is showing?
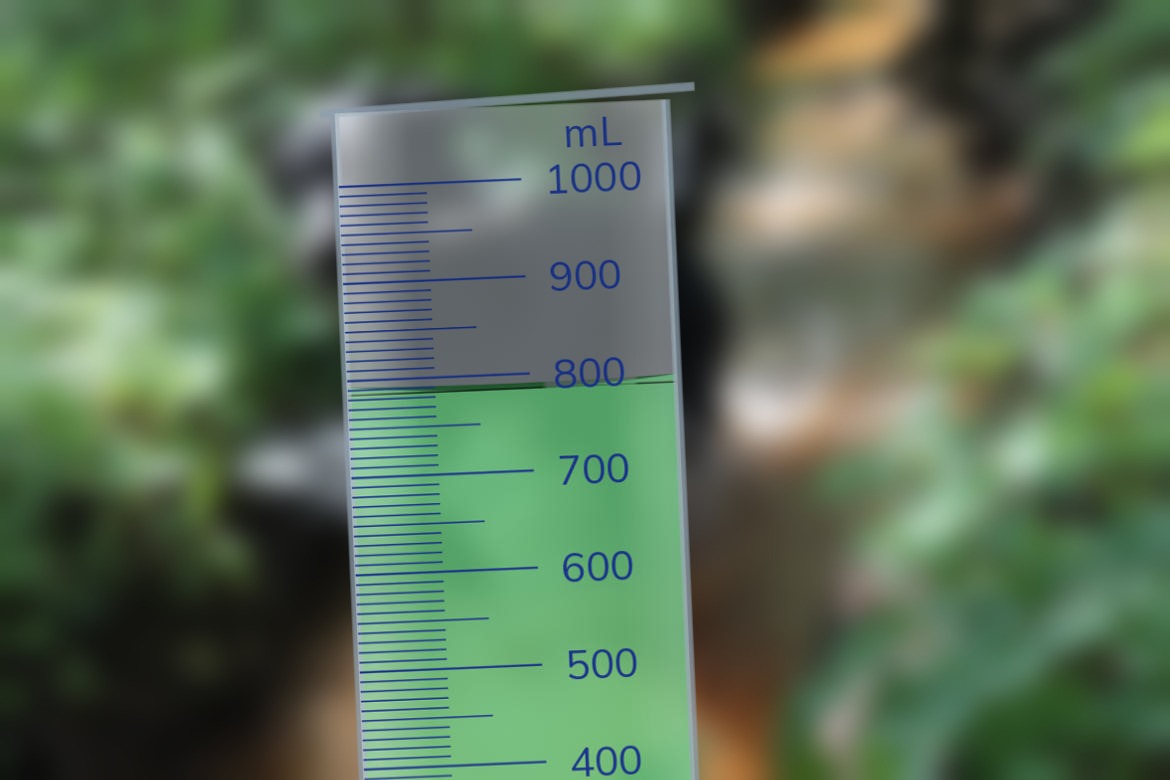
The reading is 785 mL
